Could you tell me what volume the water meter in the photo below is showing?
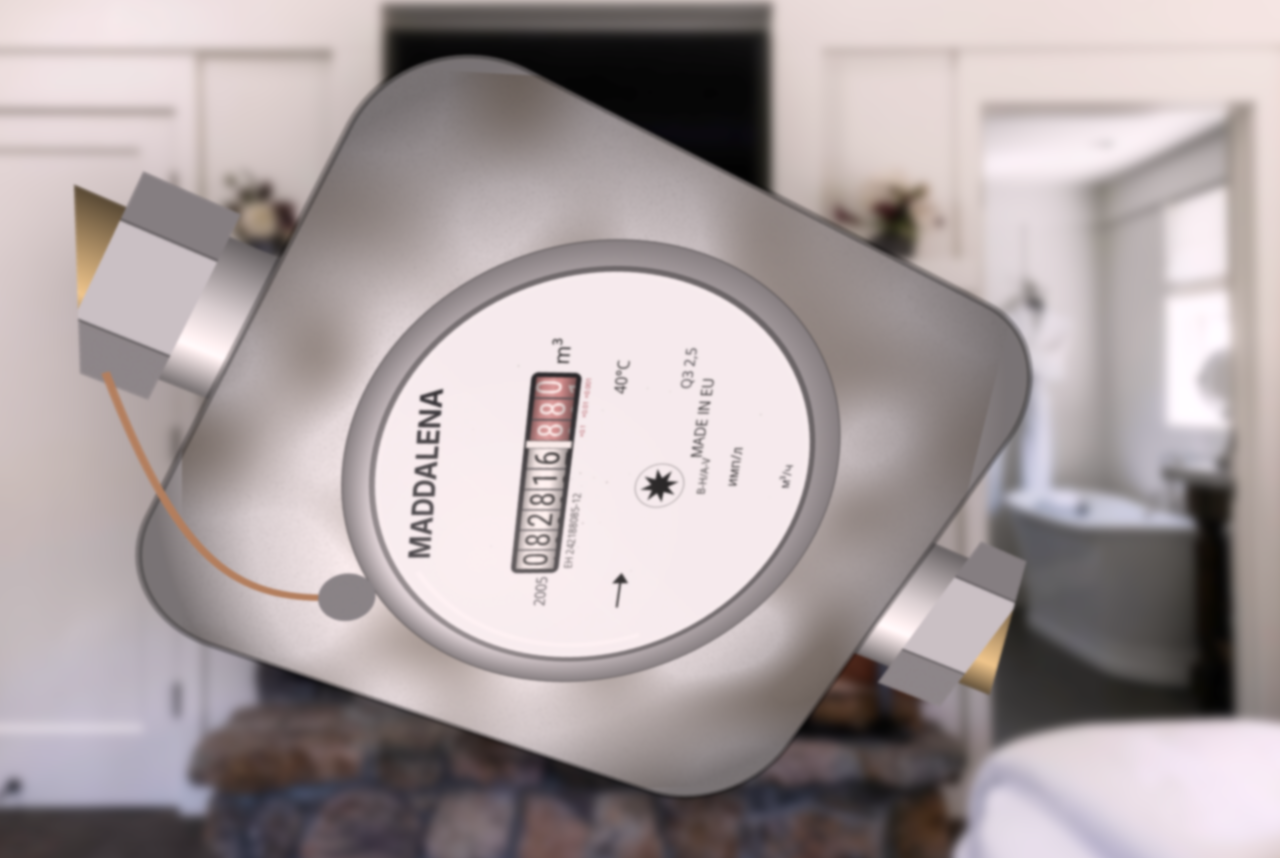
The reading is 82816.880 m³
